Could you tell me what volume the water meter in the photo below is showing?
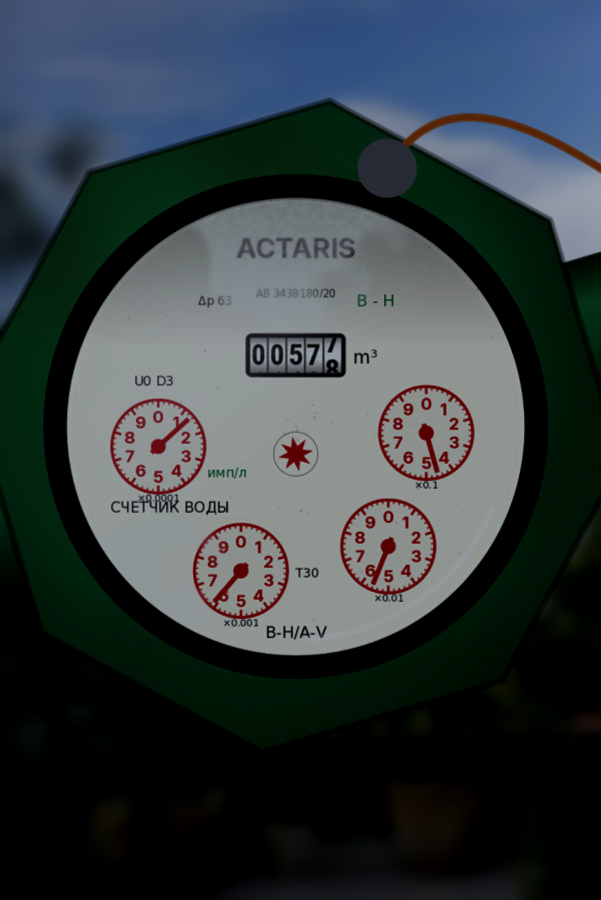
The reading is 577.4561 m³
